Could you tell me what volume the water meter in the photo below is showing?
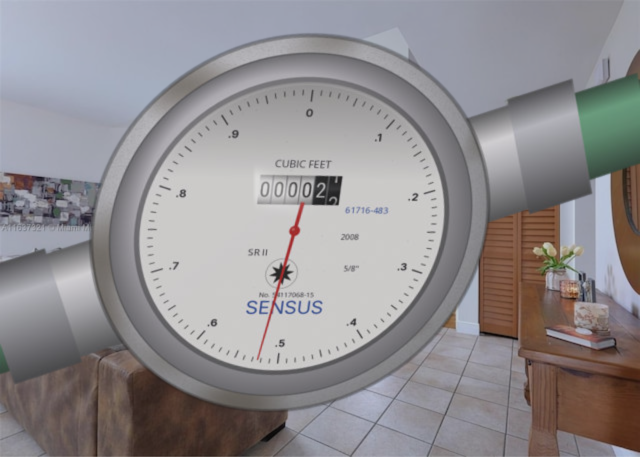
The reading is 21.52 ft³
